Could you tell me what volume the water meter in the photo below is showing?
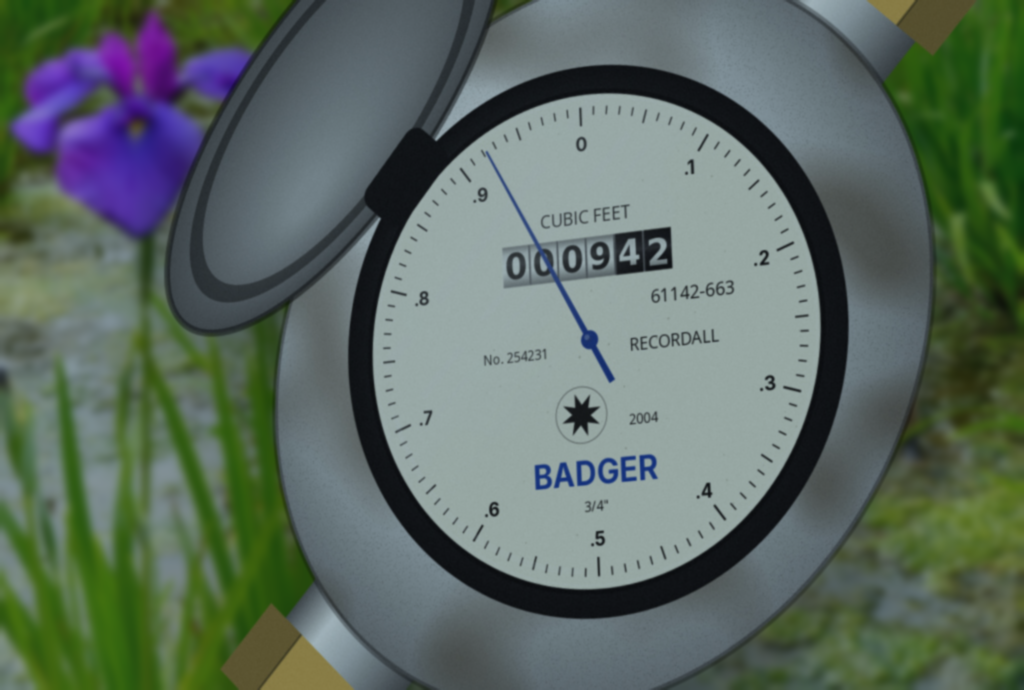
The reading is 941.92 ft³
